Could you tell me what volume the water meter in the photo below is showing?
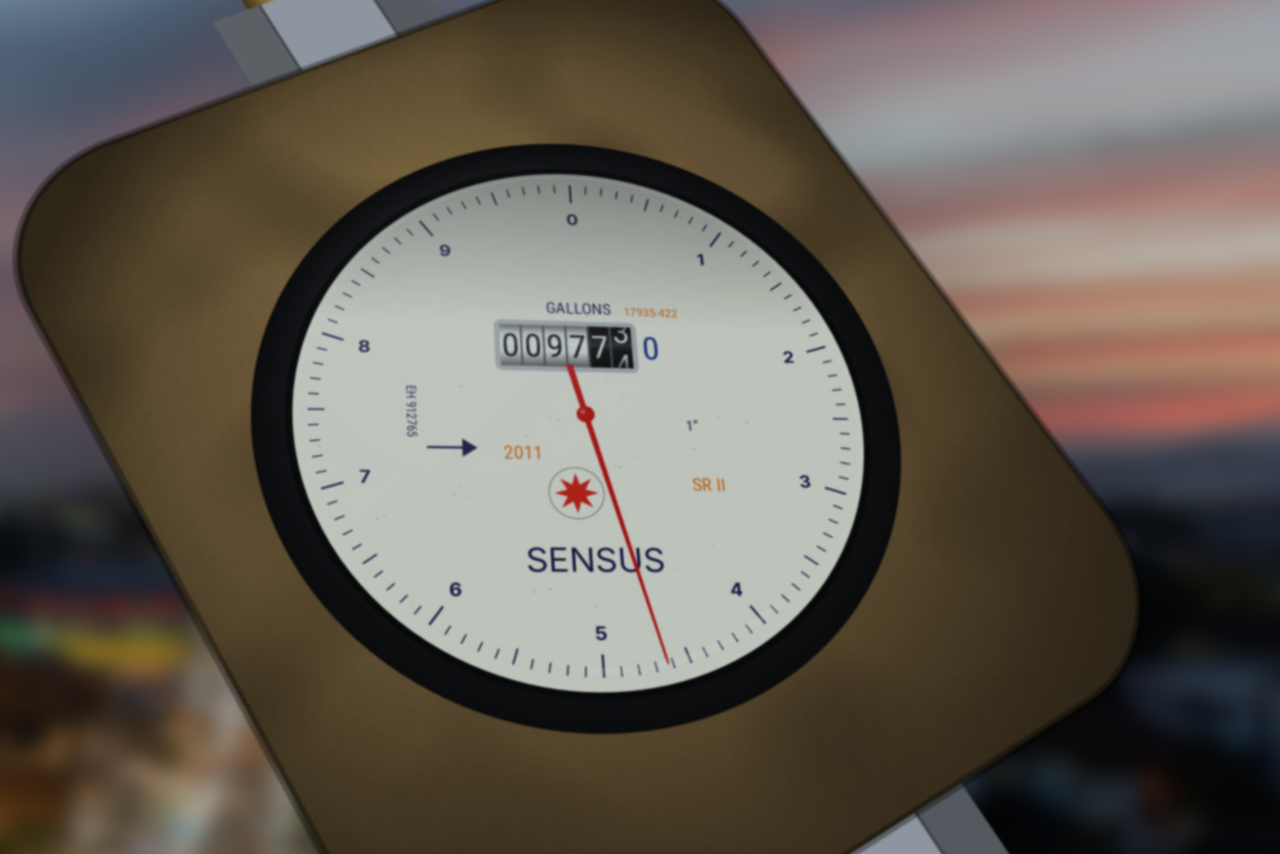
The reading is 97734.6 gal
